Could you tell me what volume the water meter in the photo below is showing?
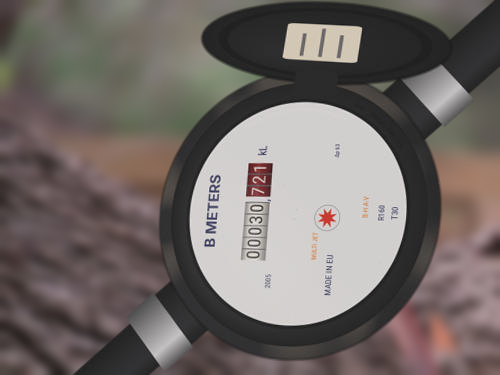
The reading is 30.721 kL
